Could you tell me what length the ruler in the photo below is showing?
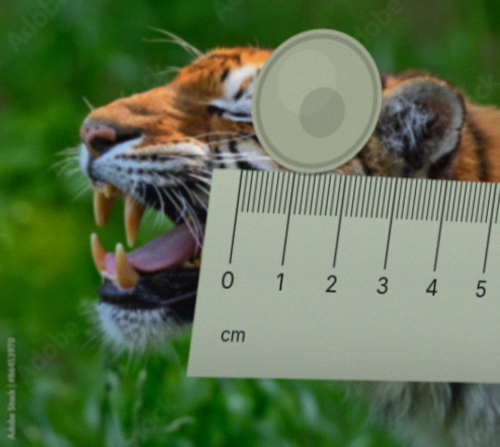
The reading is 2.5 cm
